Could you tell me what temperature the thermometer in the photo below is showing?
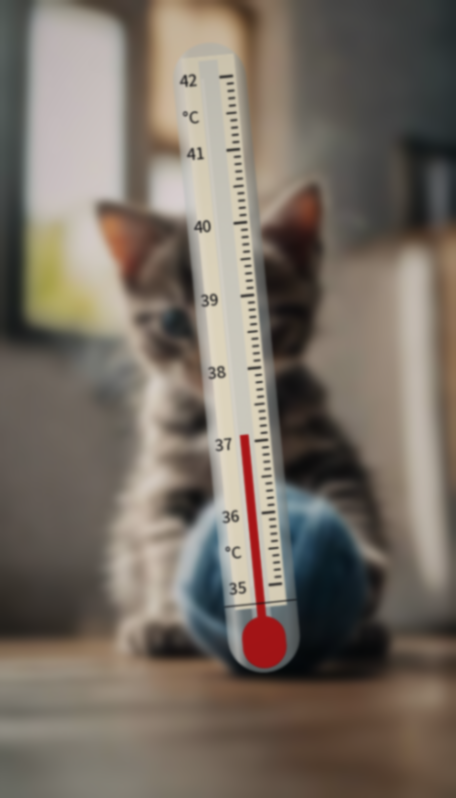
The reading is 37.1 °C
